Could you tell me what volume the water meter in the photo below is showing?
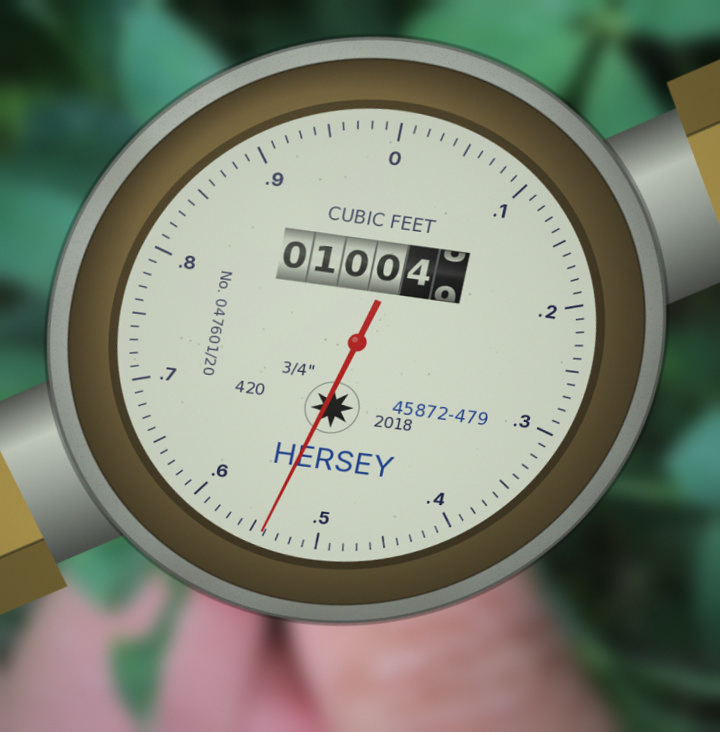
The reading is 10048.54 ft³
